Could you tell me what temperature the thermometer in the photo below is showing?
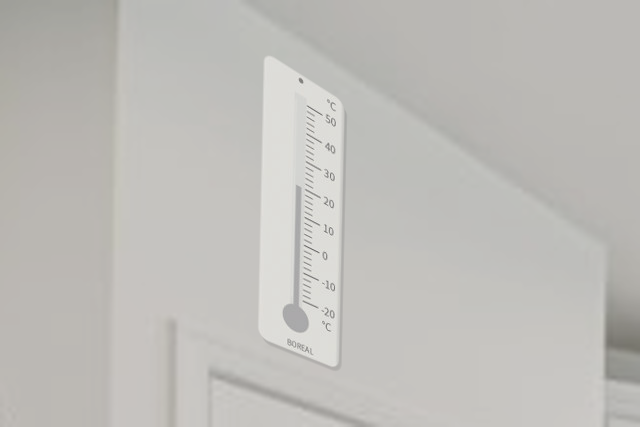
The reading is 20 °C
